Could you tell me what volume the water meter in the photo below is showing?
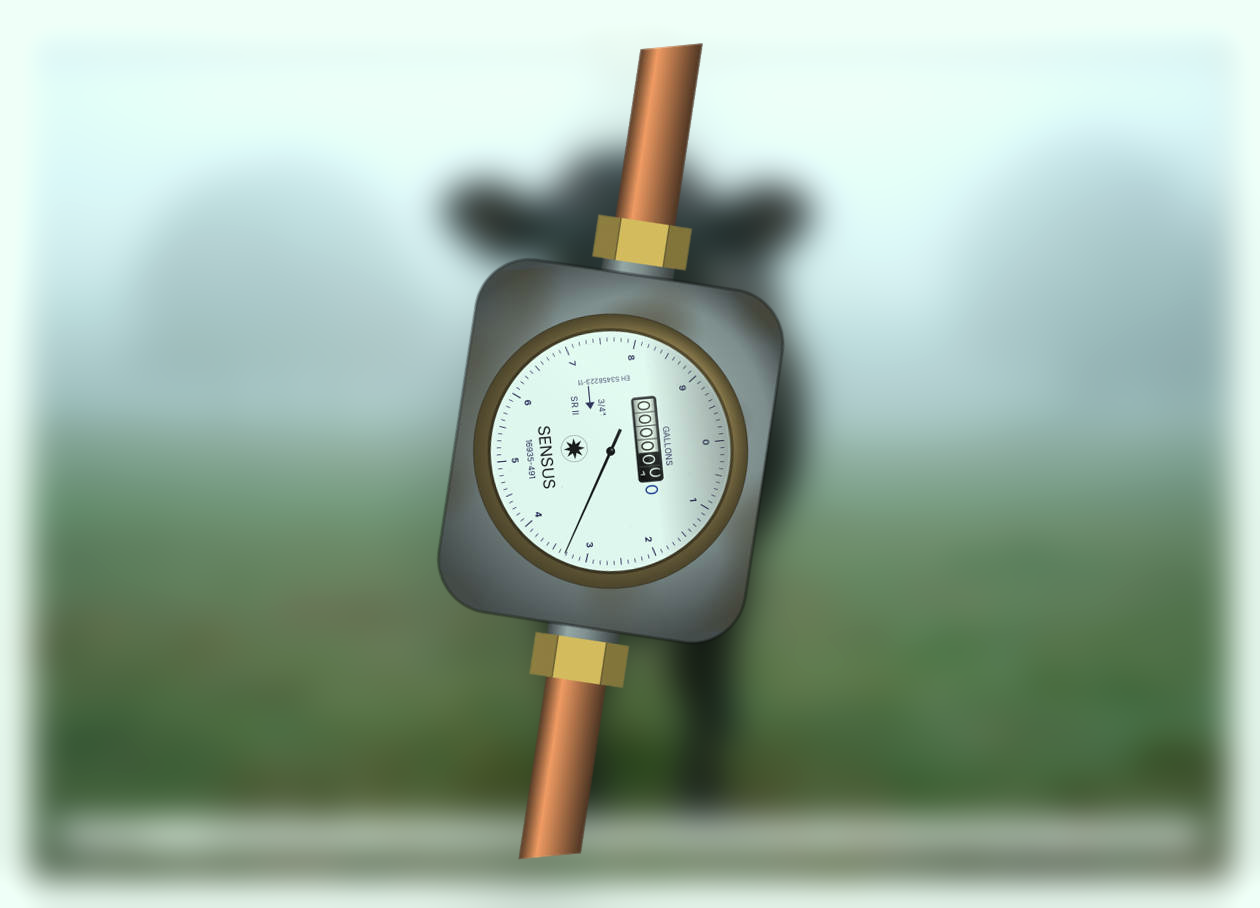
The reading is 3.3 gal
